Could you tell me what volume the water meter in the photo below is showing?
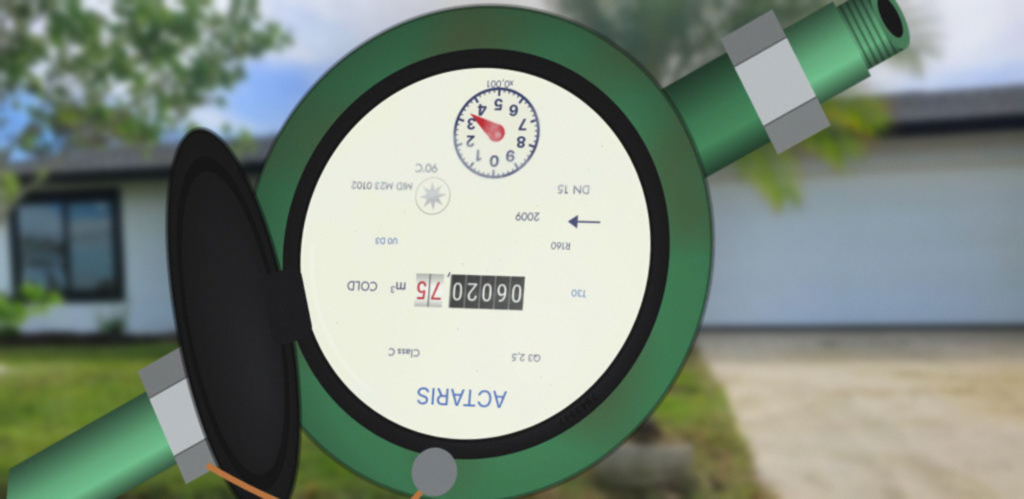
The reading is 6020.753 m³
